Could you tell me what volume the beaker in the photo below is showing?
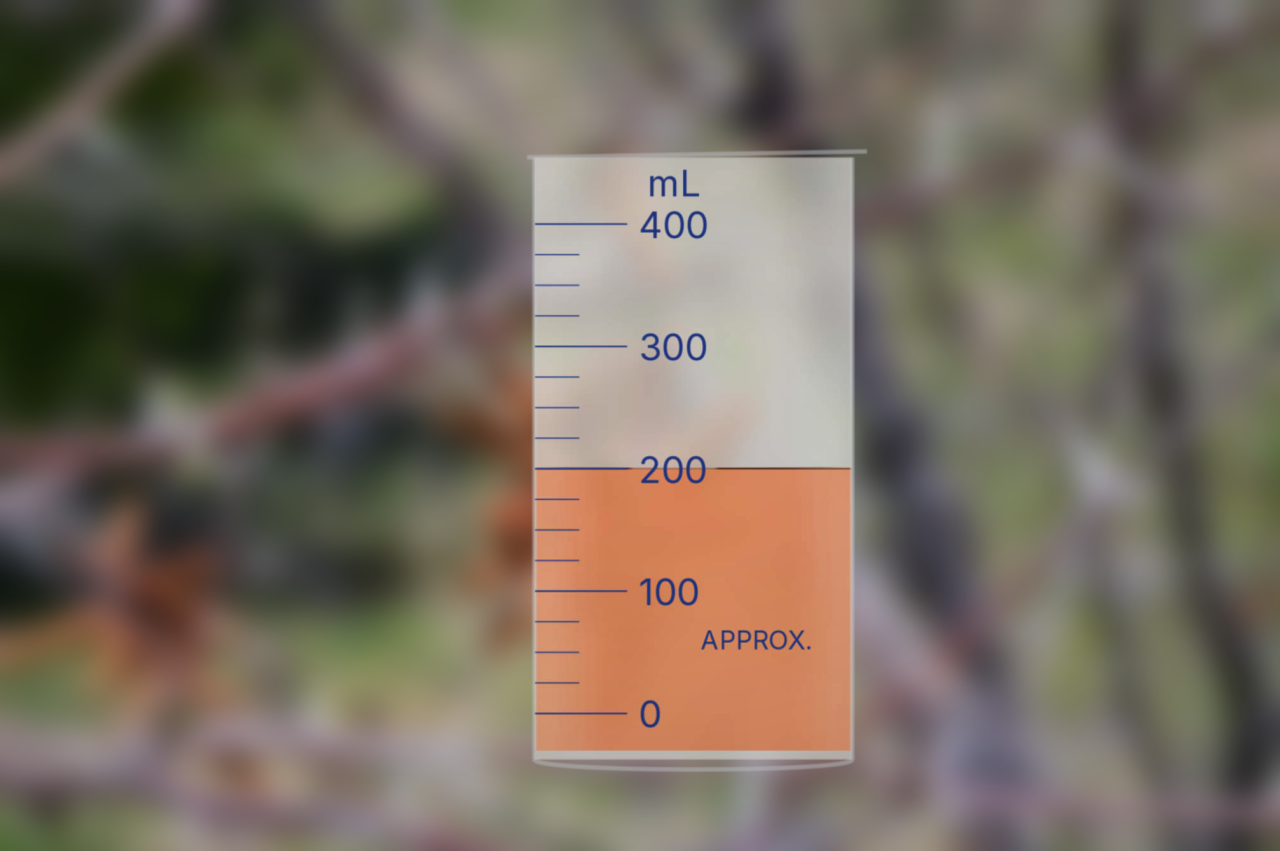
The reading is 200 mL
